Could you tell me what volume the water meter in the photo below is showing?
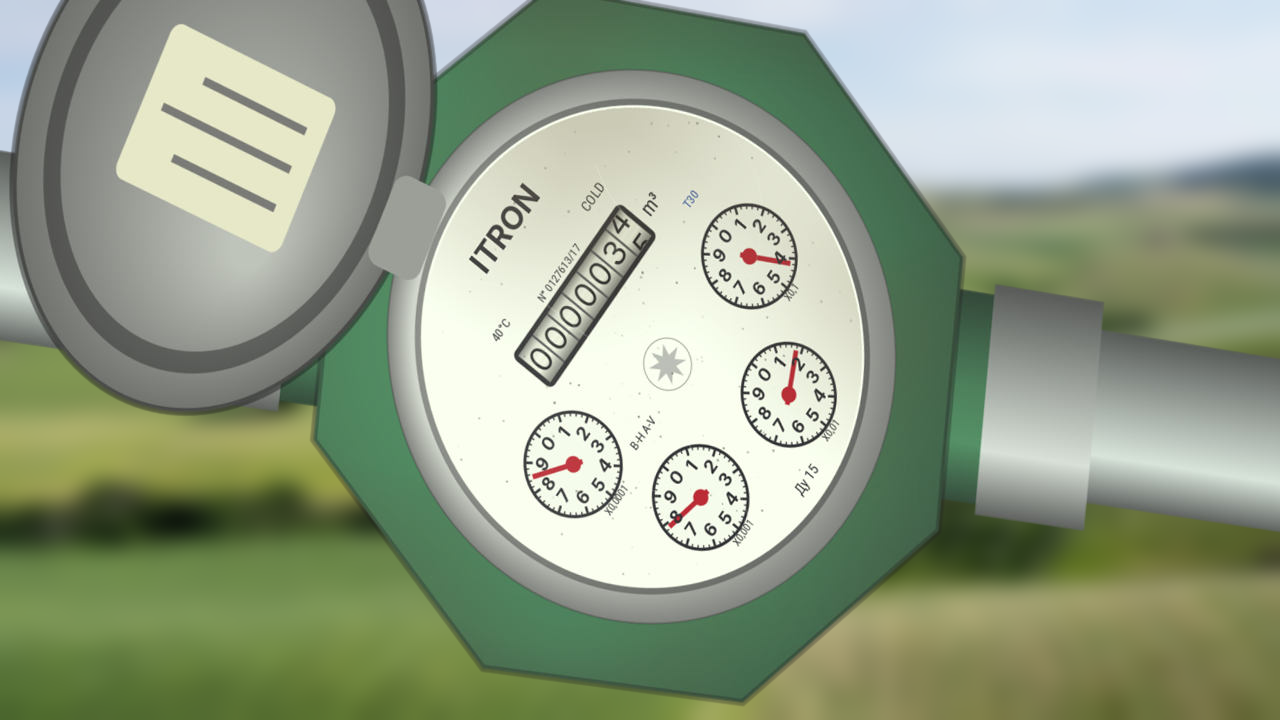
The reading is 34.4178 m³
